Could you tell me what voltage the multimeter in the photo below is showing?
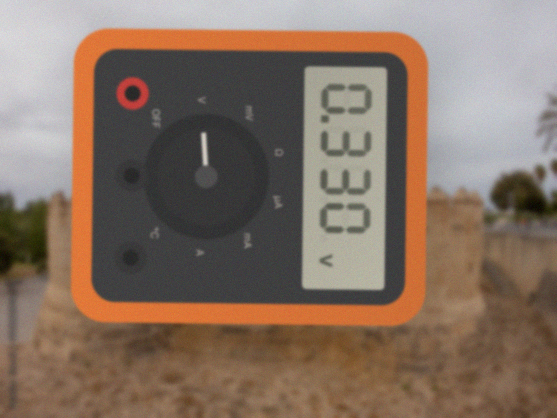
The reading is 0.330 V
